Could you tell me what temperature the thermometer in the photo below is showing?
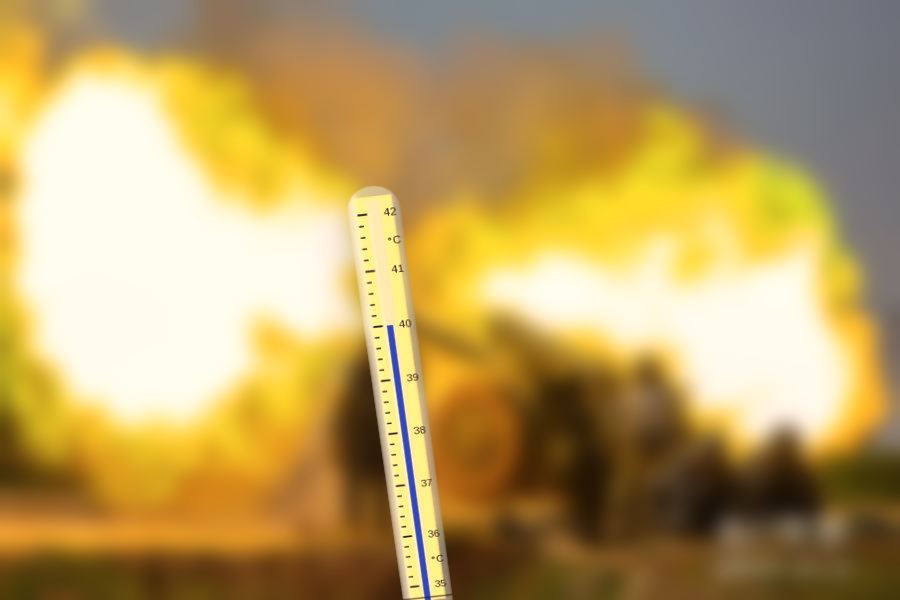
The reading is 40 °C
